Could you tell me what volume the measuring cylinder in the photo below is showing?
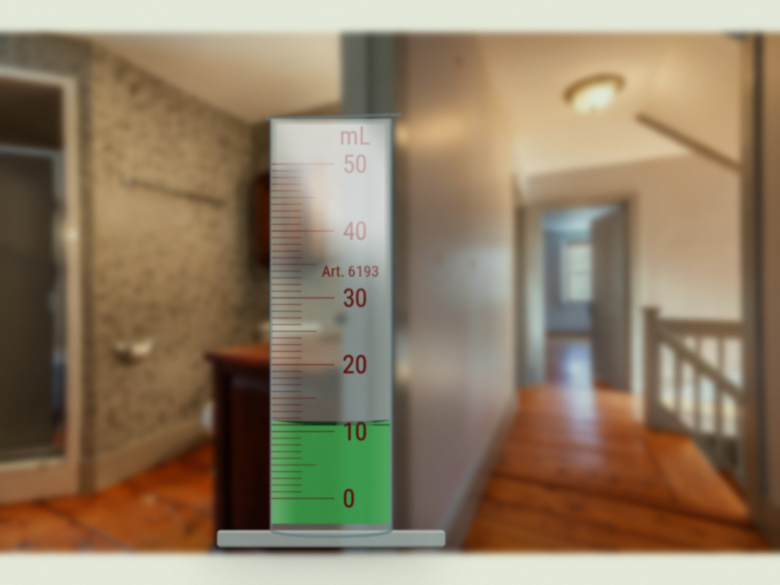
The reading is 11 mL
